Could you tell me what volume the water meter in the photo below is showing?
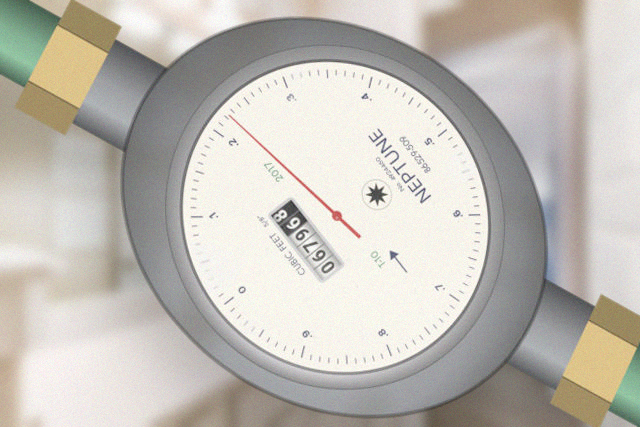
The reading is 67968.22 ft³
